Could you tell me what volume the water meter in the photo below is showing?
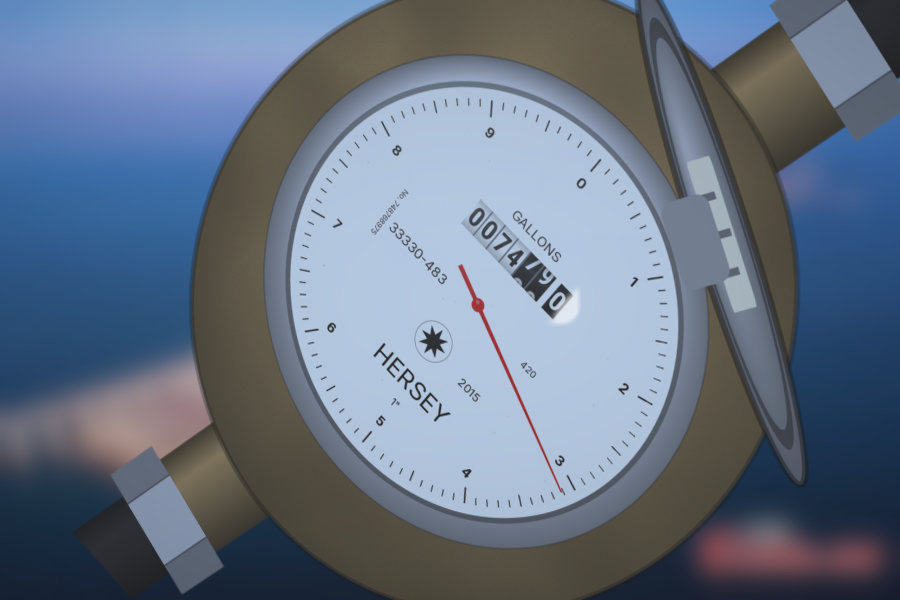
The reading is 74793.1 gal
